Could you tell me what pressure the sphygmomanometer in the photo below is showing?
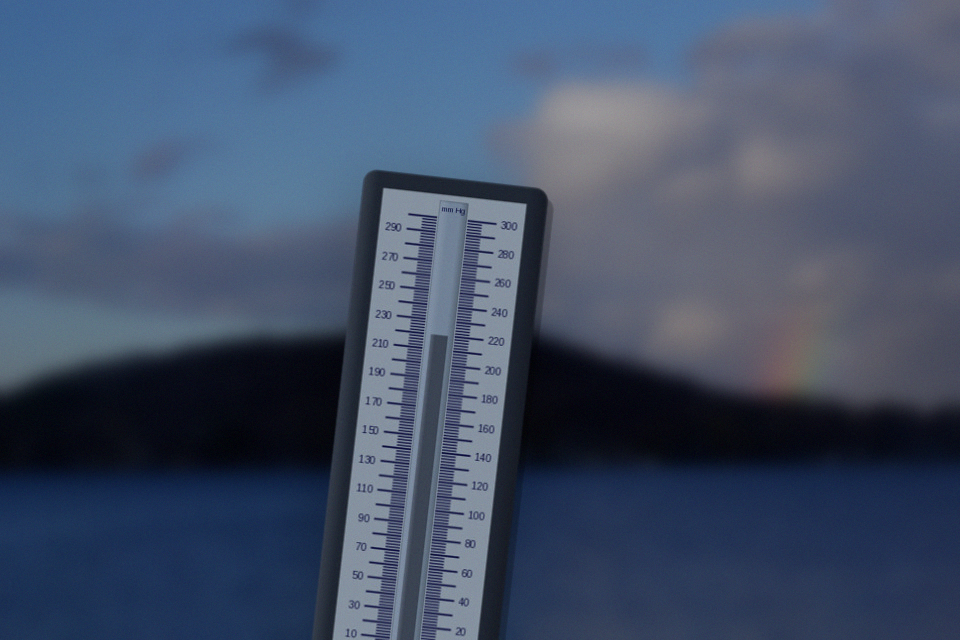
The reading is 220 mmHg
